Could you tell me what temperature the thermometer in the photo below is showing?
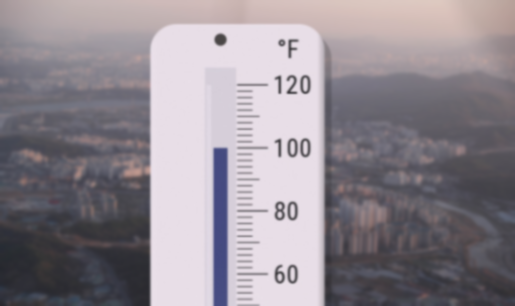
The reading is 100 °F
